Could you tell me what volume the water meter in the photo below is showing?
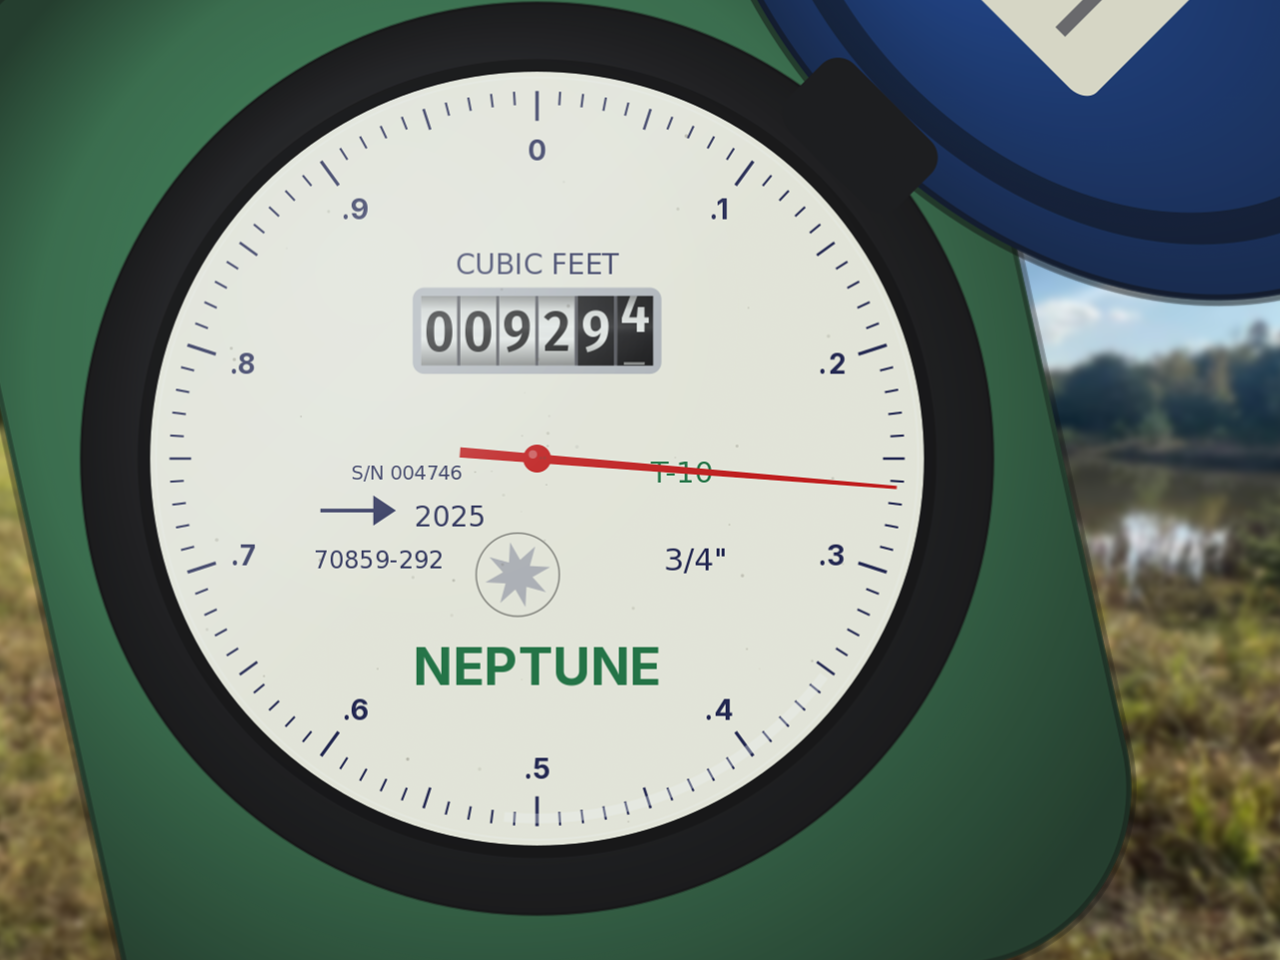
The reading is 9294.26 ft³
